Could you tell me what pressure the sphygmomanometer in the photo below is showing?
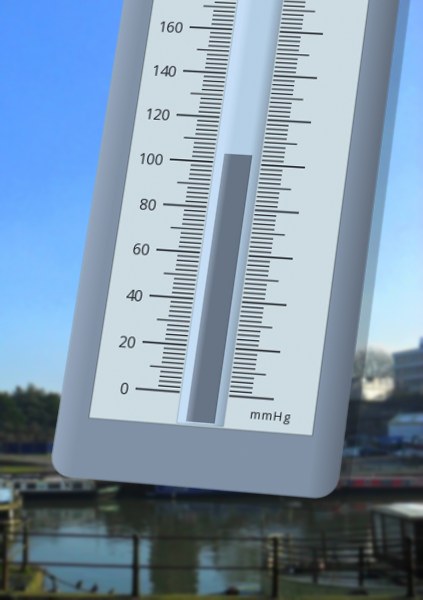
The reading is 104 mmHg
